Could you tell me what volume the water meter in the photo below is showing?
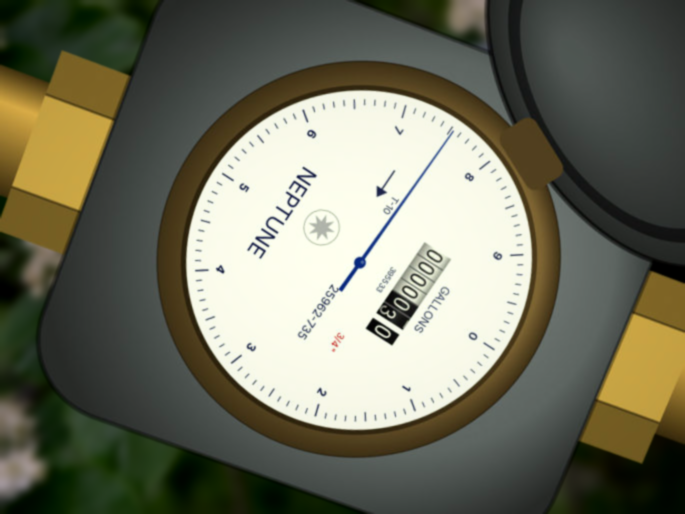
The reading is 27.5 gal
